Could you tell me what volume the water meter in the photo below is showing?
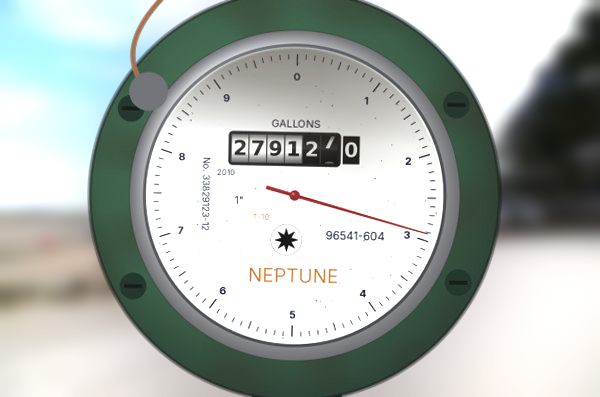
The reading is 2791272.9 gal
